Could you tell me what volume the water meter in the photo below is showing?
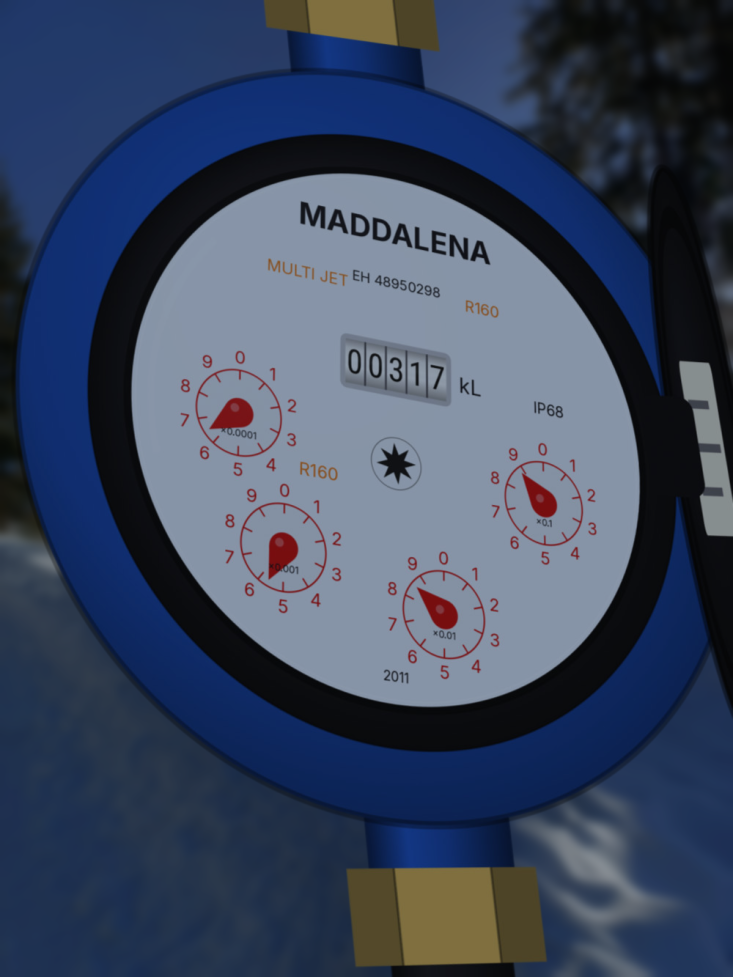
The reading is 317.8856 kL
